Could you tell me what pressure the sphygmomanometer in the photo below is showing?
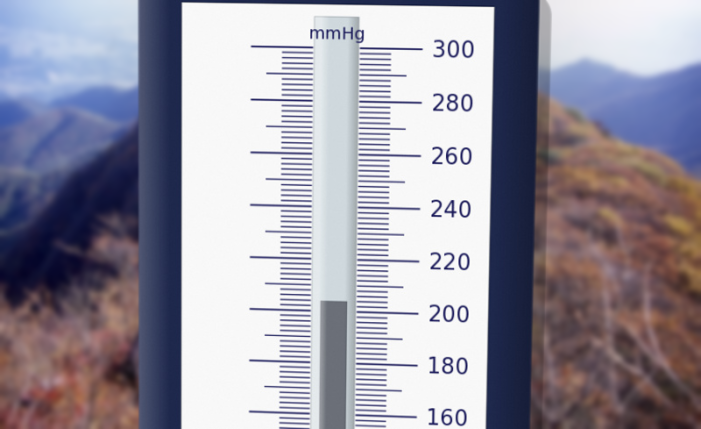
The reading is 204 mmHg
